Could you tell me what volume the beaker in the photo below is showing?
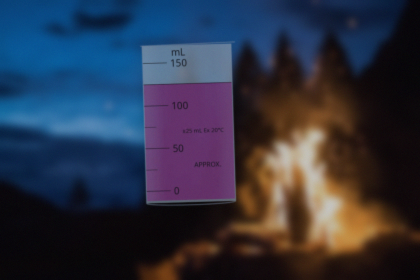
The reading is 125 mL
